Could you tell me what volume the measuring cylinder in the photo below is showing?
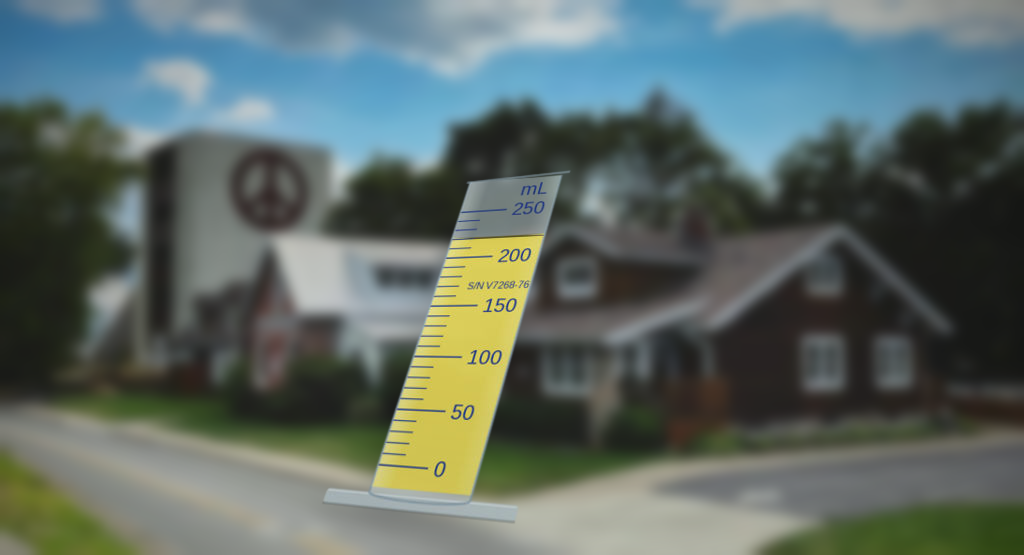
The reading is 220 mL
